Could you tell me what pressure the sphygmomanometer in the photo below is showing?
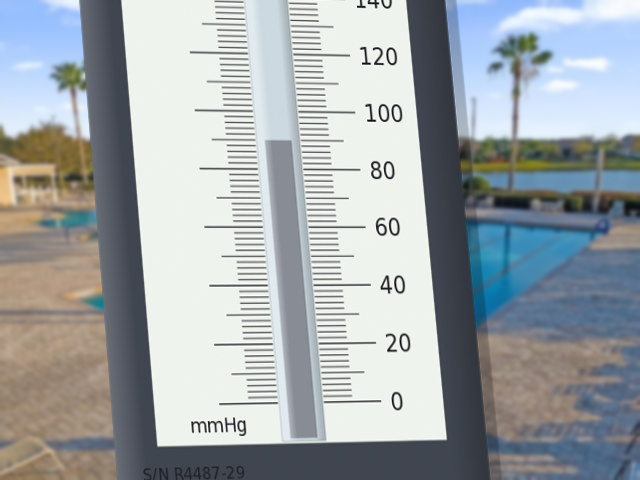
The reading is 90 mmHg
